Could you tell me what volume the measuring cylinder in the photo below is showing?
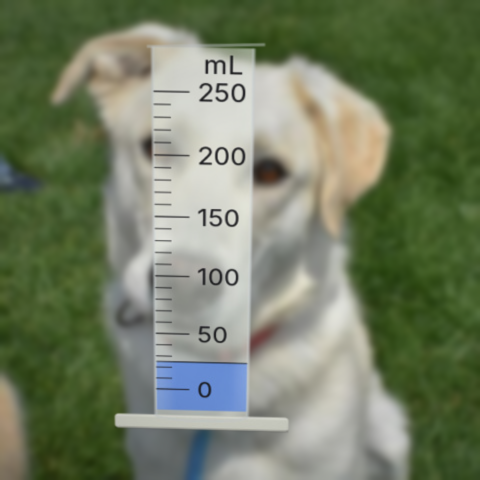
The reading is 25 mL
